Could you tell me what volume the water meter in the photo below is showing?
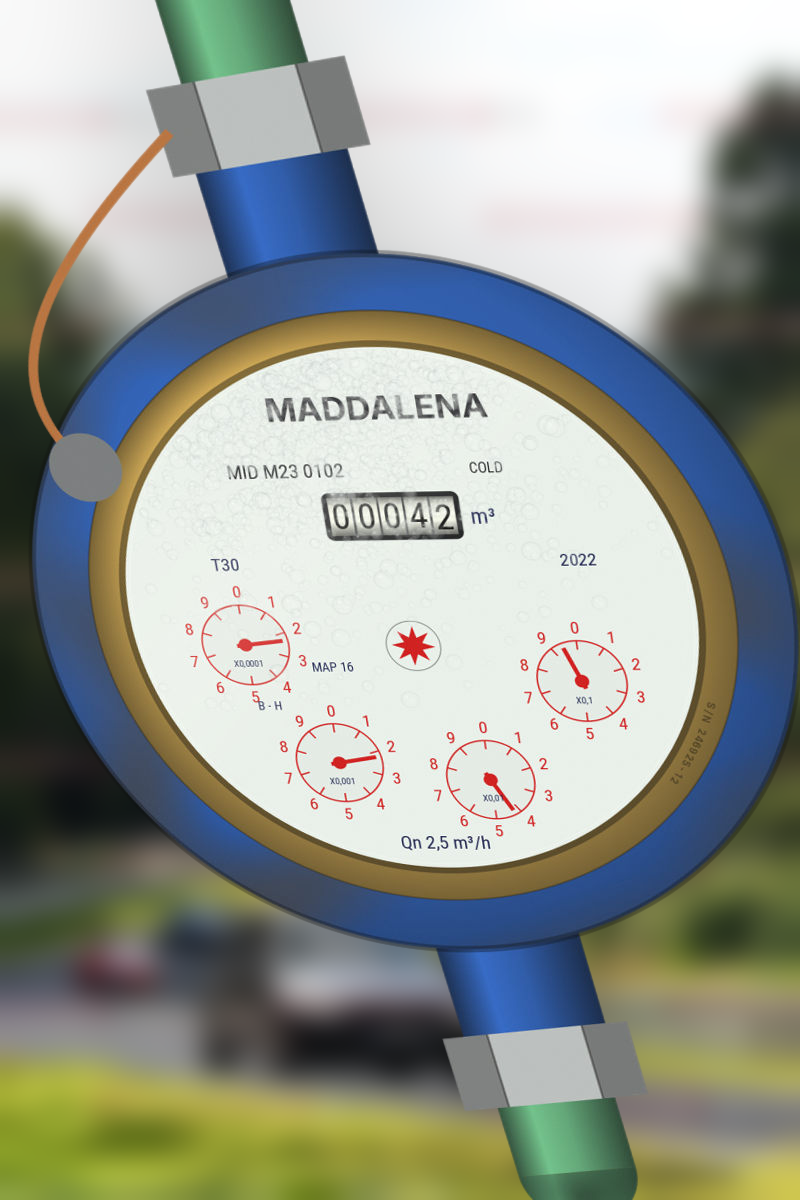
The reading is 41.9422 m³
